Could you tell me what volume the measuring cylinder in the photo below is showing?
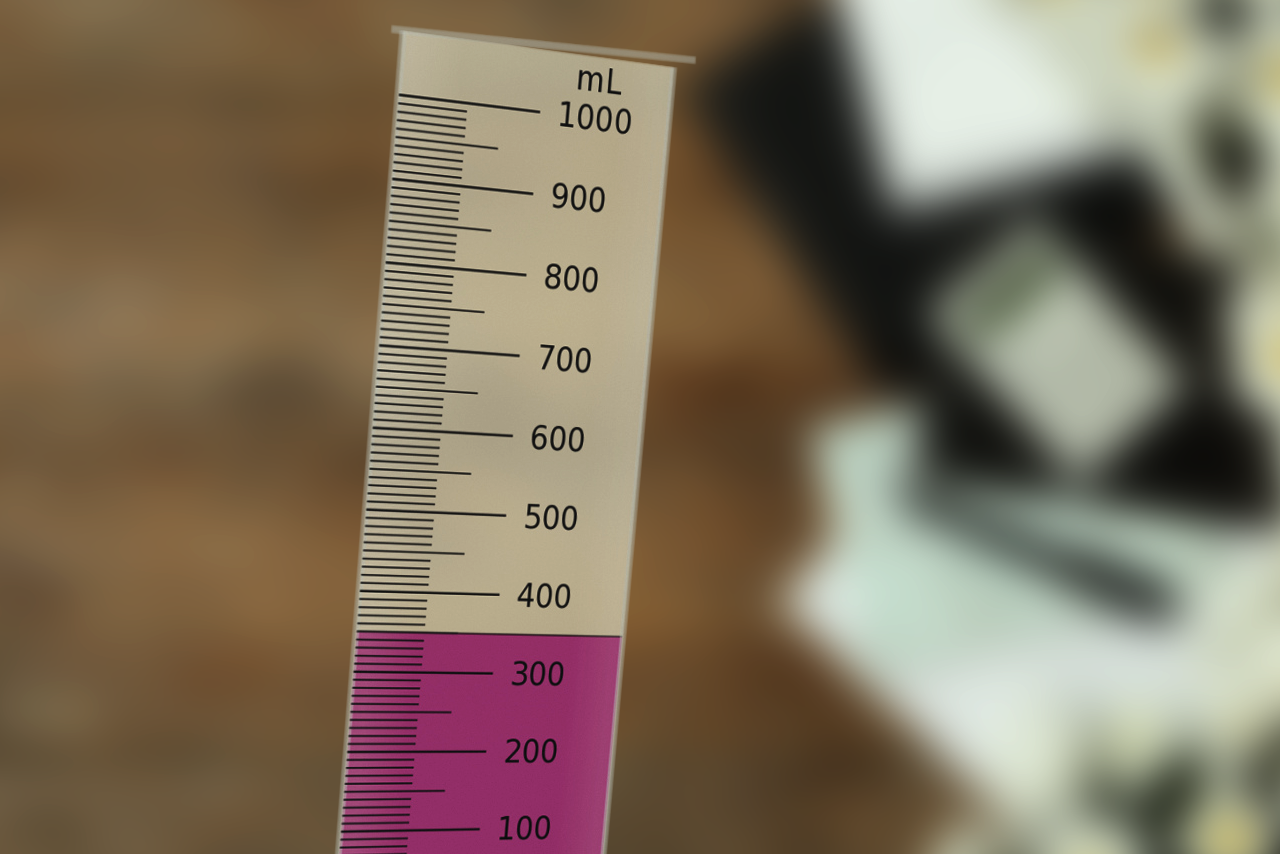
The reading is 350 mL
